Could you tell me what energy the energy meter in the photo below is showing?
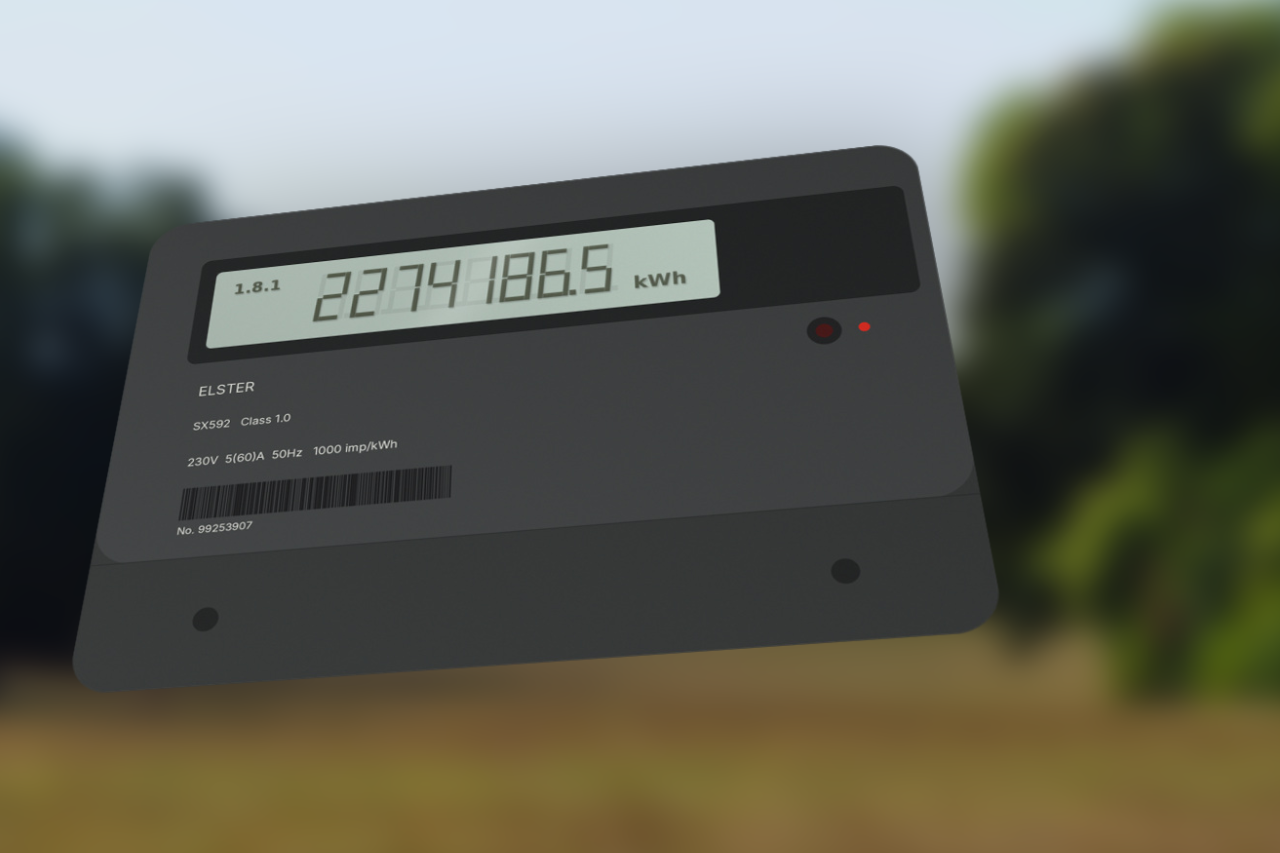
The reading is 2274186.5 kWh
